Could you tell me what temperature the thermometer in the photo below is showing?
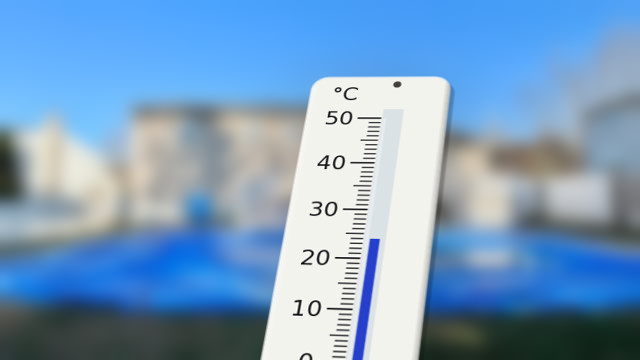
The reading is 24 °C
